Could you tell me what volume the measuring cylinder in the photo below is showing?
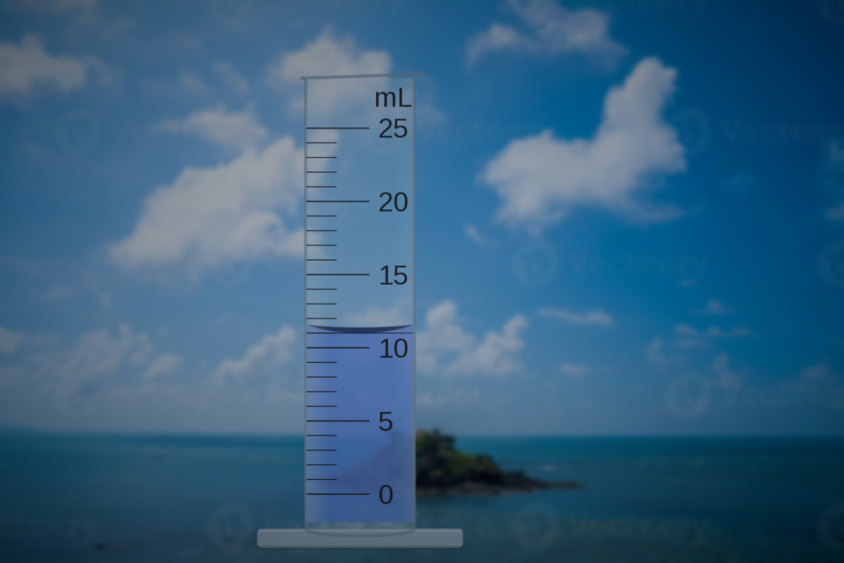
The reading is 11 mL
